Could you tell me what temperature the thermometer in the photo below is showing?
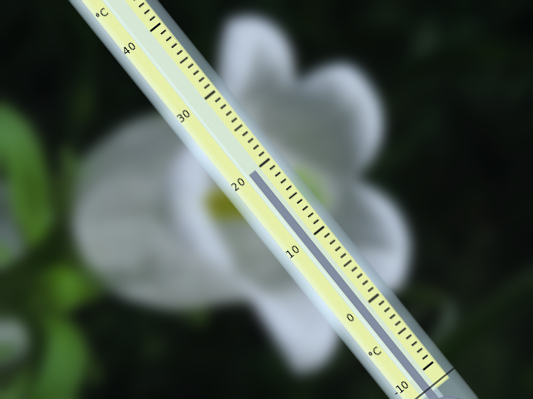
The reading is 20 °C
